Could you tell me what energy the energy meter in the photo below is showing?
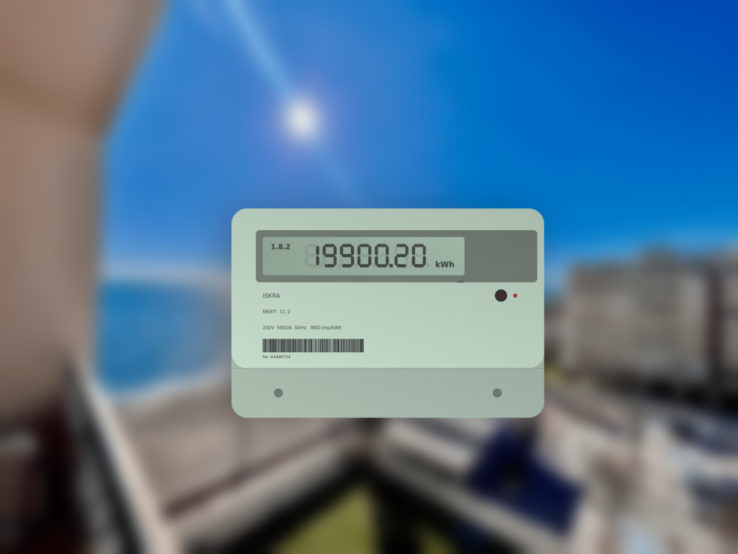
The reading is 19900.20 kWh
